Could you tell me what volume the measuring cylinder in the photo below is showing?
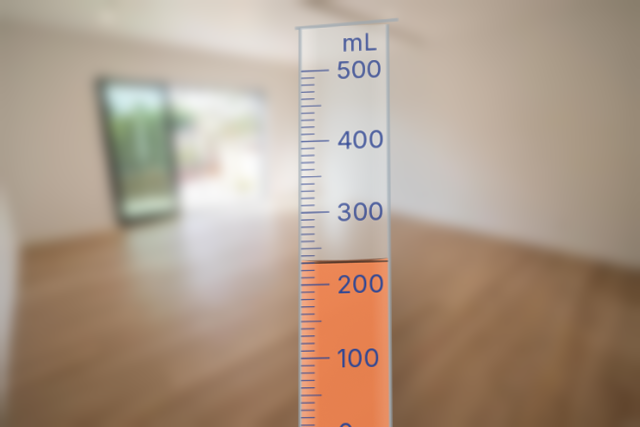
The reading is 230 mL
